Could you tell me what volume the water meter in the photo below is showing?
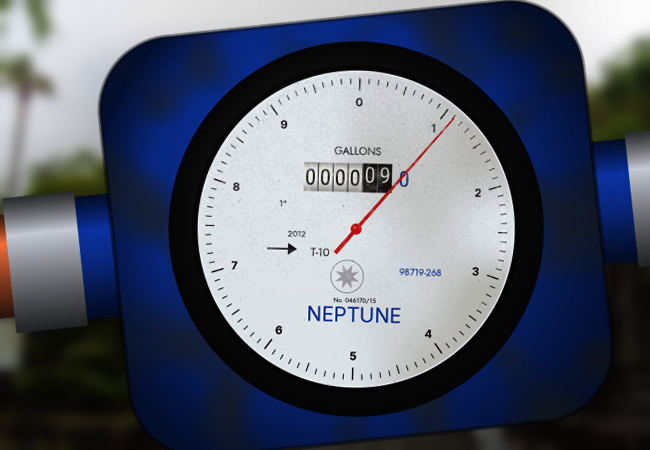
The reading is 91.1 gal
